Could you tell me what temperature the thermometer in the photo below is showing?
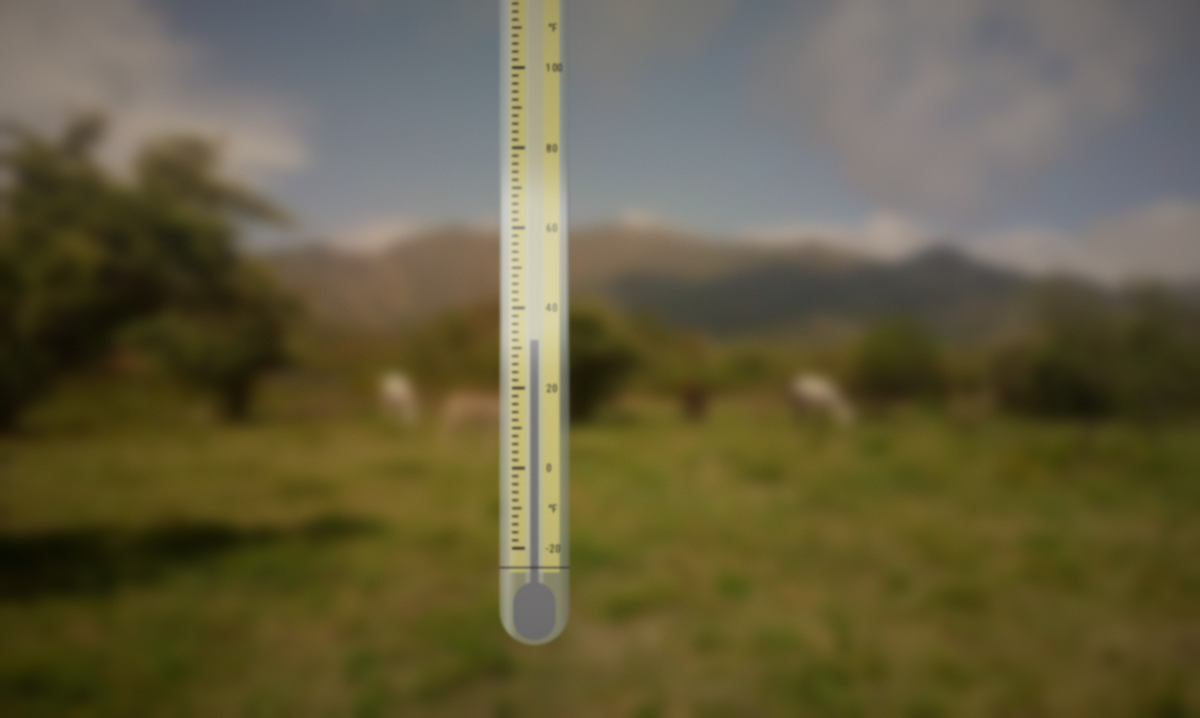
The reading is 32 °F
